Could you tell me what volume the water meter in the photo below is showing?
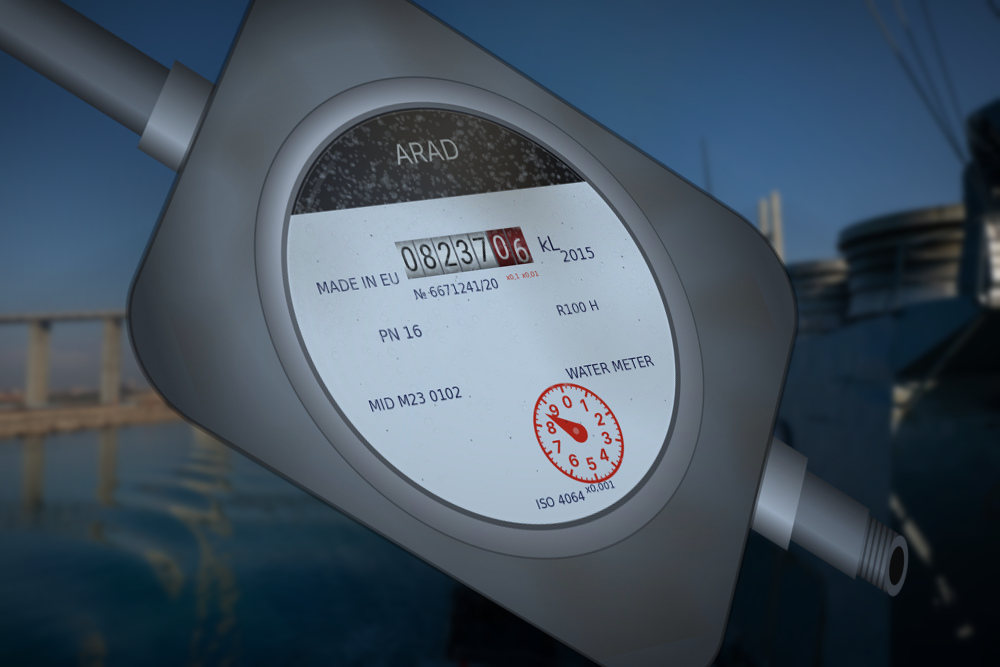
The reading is 8237.058 kL
